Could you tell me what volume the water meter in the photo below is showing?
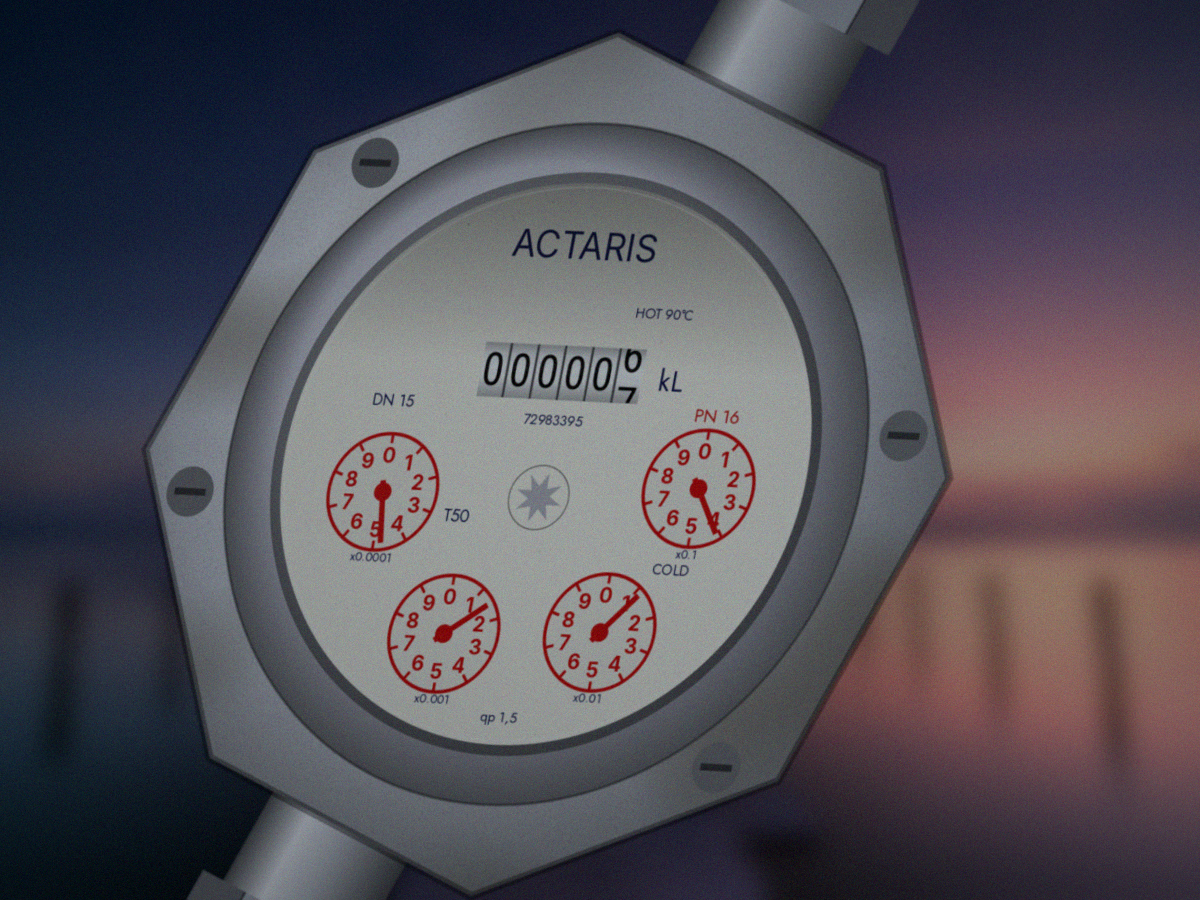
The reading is 6.4114 kL
